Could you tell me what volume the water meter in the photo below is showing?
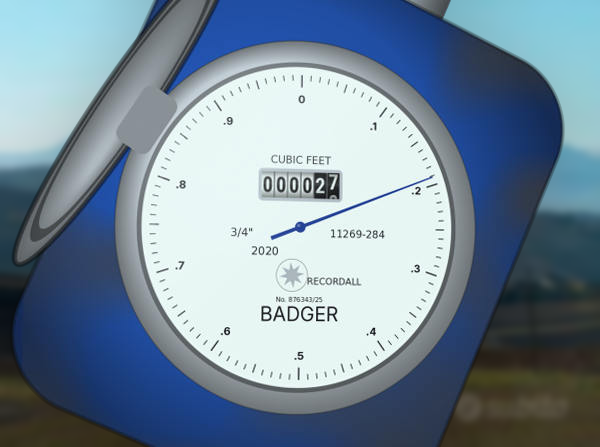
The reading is 27.19 ft³
